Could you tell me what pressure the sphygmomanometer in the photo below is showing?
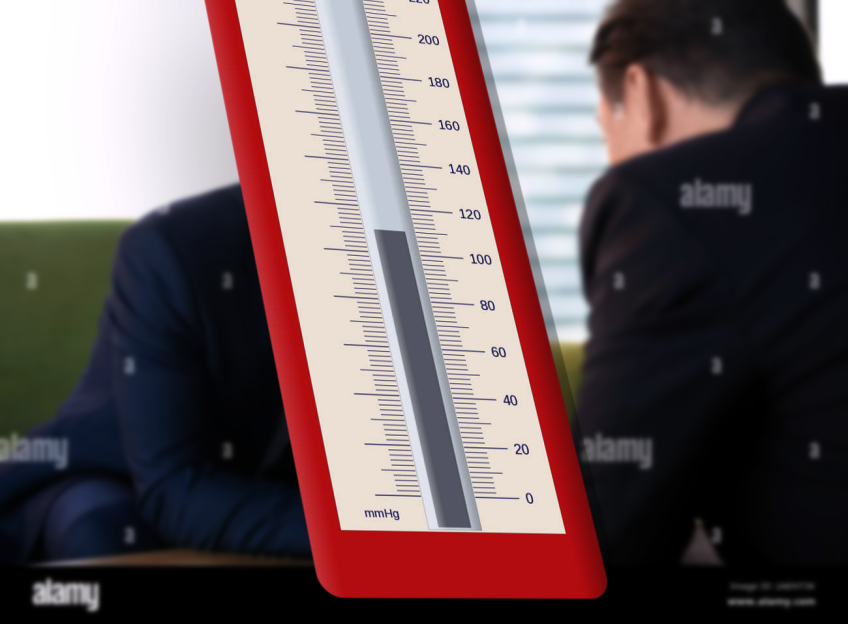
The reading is 110 mmHg
